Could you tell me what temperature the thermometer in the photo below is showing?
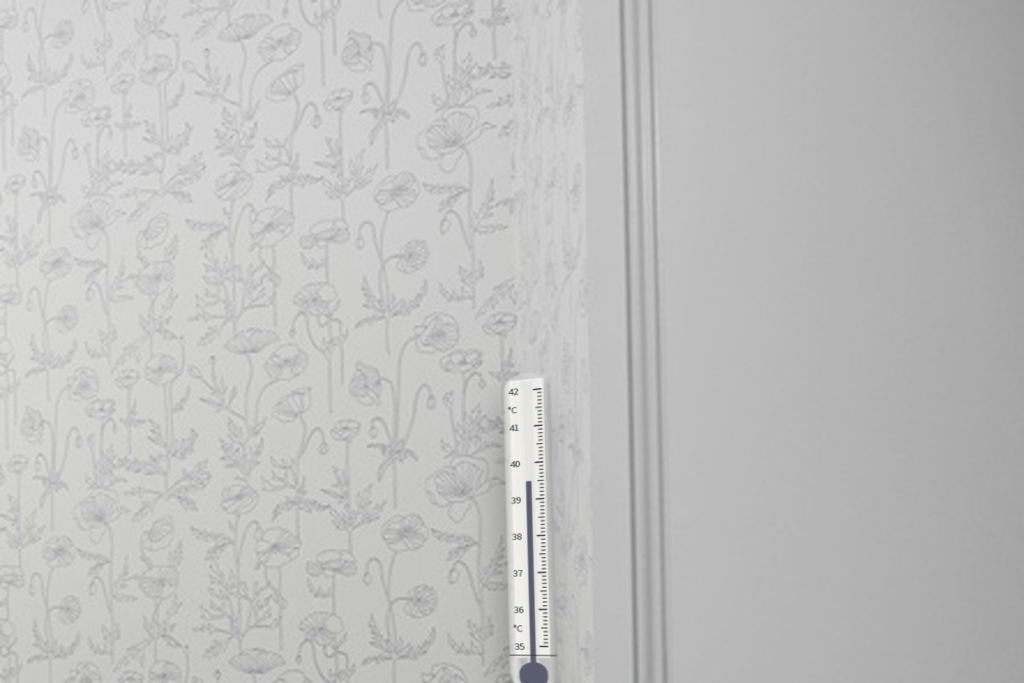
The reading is 39.5 °C
